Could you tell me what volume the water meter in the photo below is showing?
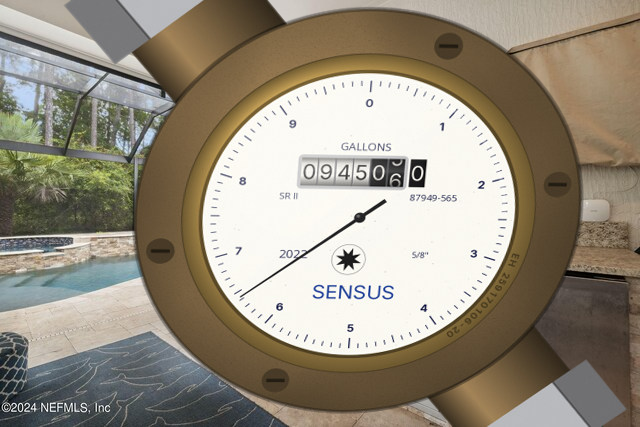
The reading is 945056.4 gal
